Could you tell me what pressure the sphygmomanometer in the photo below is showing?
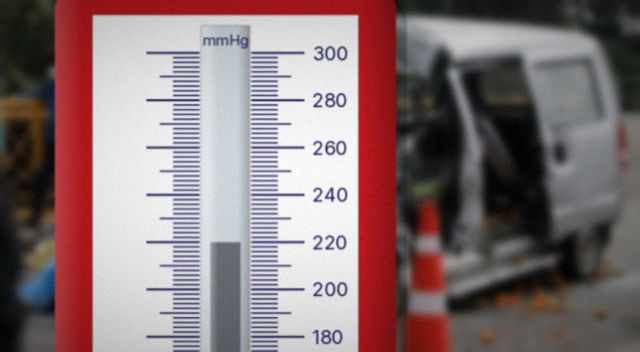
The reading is 220 mmHg
